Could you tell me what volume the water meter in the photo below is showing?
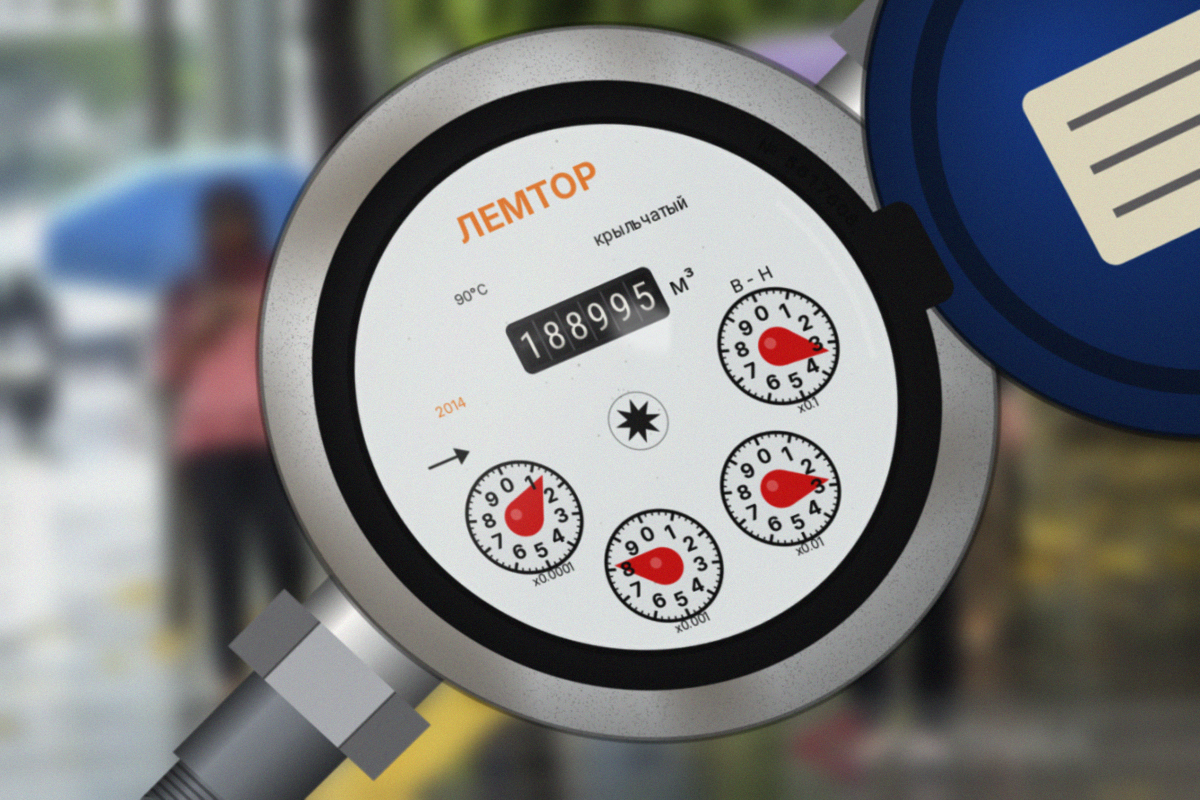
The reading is 188995.3281 m³
